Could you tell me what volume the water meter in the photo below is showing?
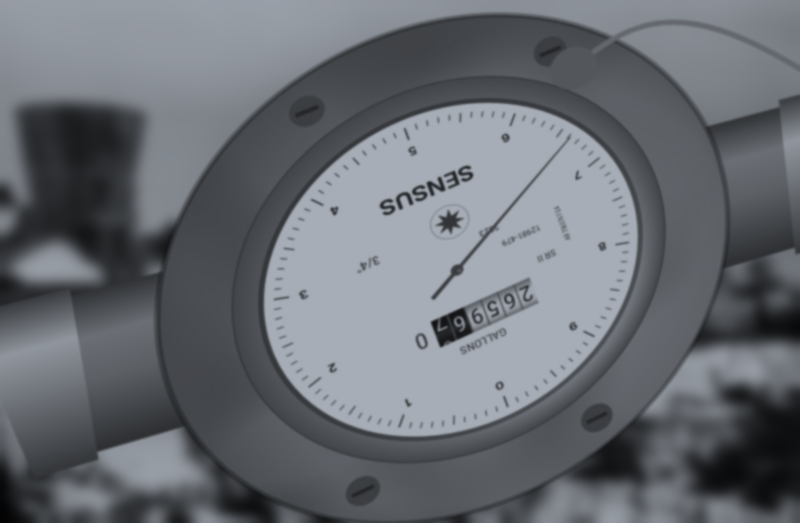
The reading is 2659666.6 gal
